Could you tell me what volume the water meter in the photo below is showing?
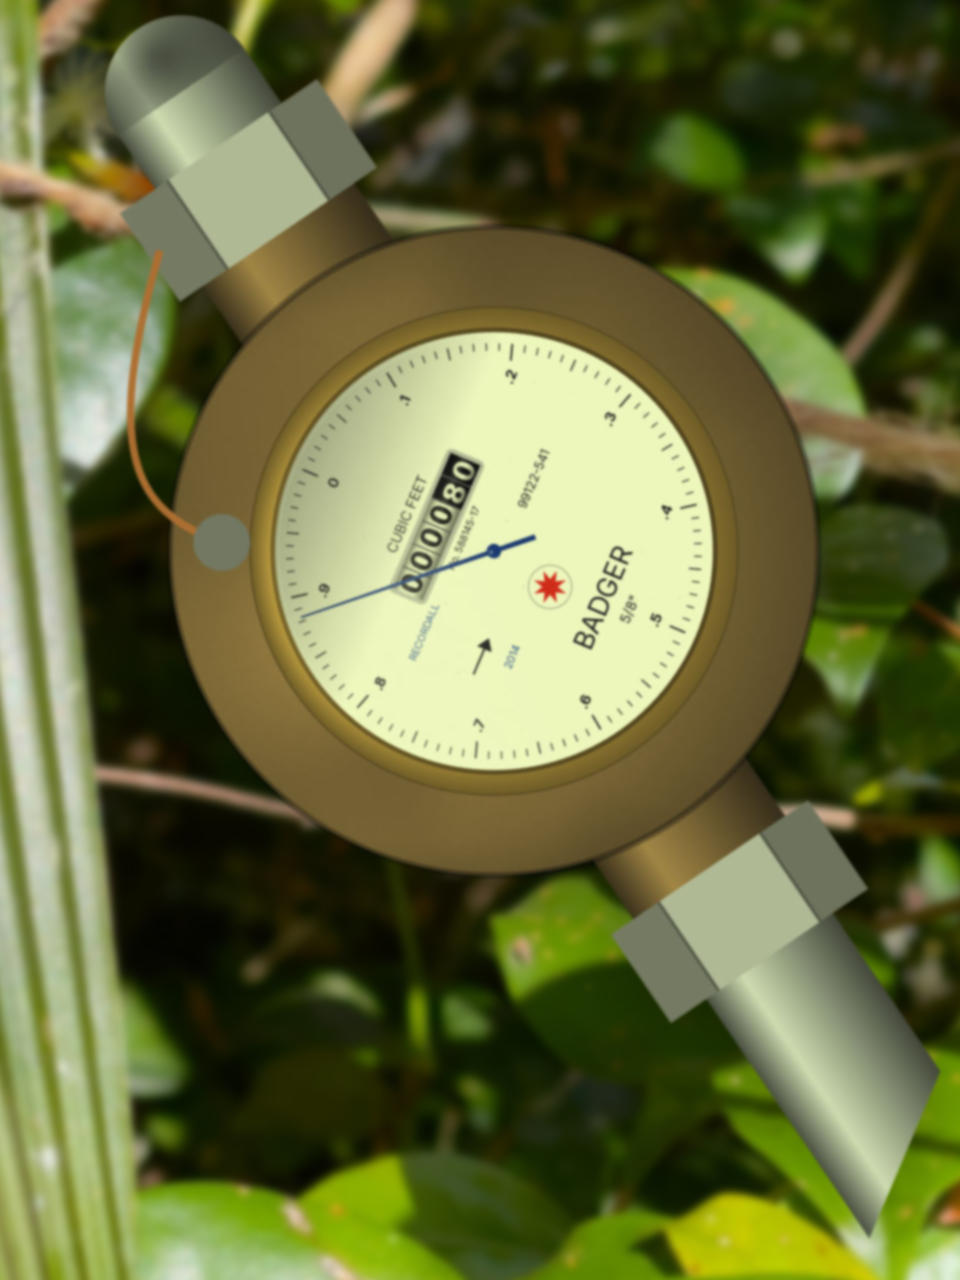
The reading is 79.88 ft³
